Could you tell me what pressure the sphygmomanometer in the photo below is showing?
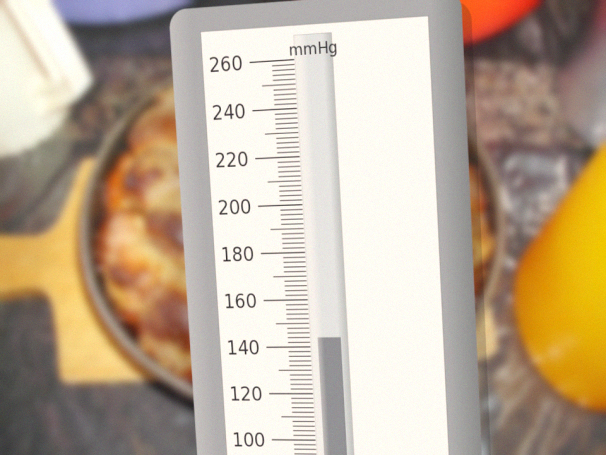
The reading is 144 mmHg
